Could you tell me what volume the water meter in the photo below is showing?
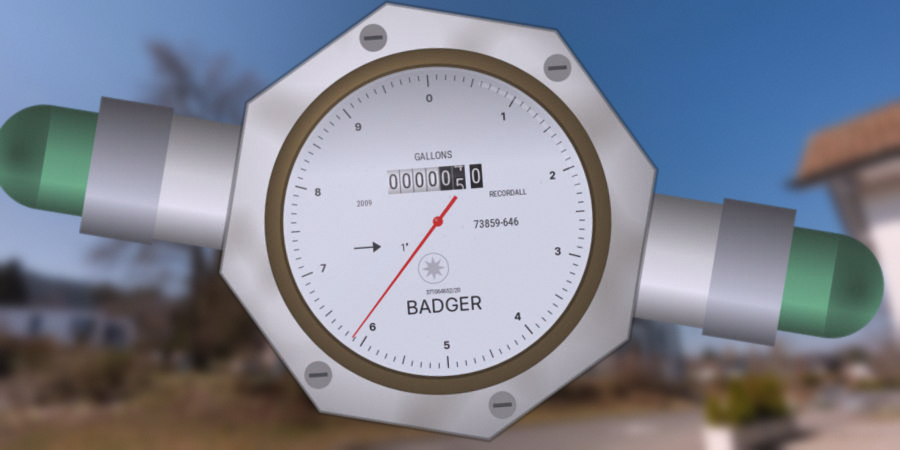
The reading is 46.1 gal
